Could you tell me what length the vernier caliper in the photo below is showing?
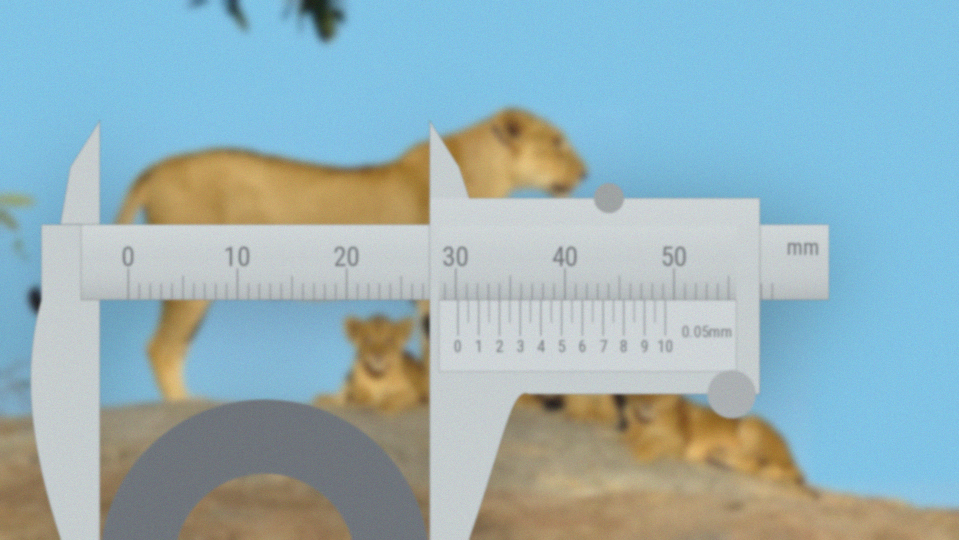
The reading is 30.2 mm
